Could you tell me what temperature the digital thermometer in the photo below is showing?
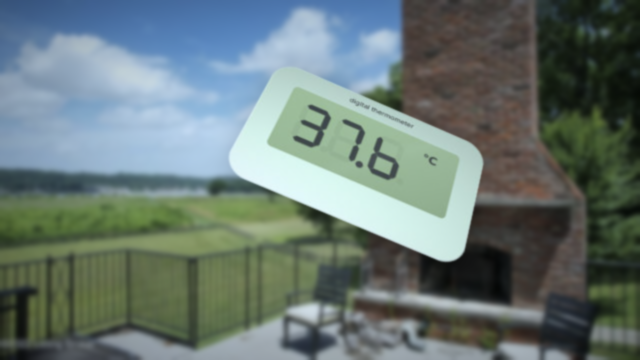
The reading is 37.6 °C
